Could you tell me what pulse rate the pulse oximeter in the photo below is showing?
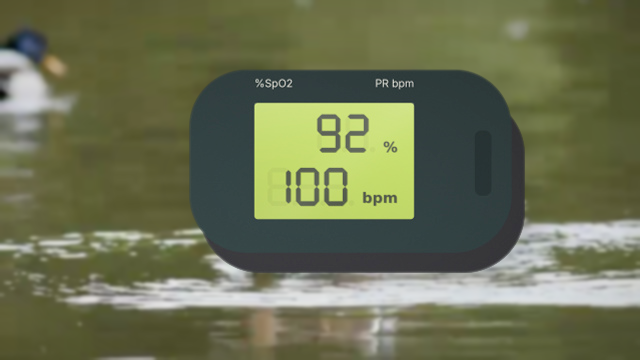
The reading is 100 bpm
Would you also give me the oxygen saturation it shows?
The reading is 92 %
